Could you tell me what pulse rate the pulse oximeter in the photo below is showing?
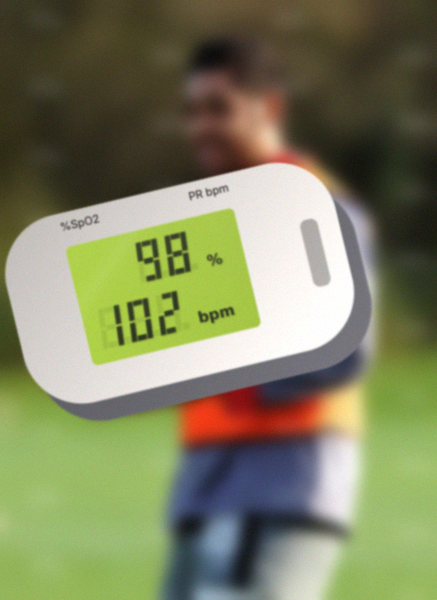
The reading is 102 bpm
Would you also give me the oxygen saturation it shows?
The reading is 98 %
